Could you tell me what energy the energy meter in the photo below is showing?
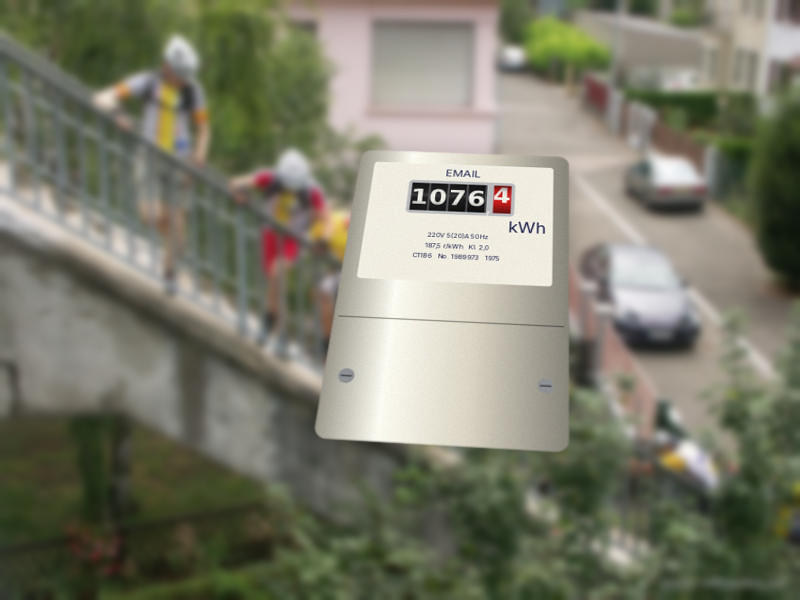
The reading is 1076.4 kWh
